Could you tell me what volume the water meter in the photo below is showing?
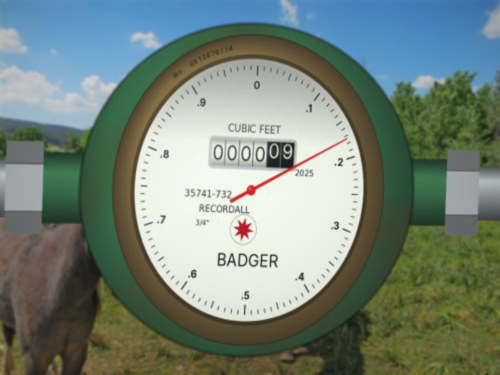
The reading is 9.17 ft³
